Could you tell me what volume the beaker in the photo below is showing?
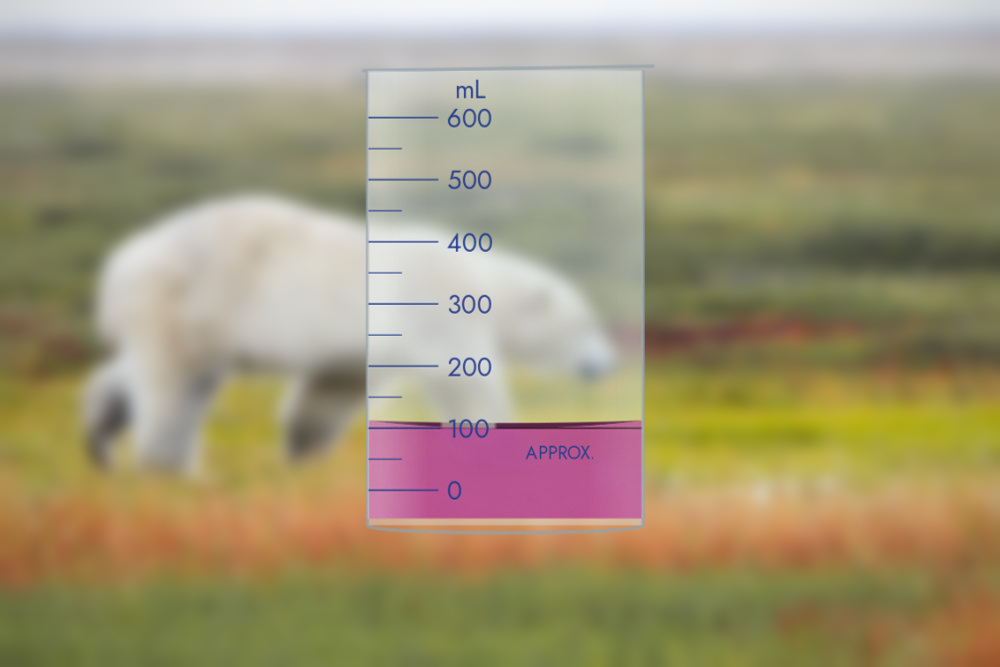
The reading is 100 mL
